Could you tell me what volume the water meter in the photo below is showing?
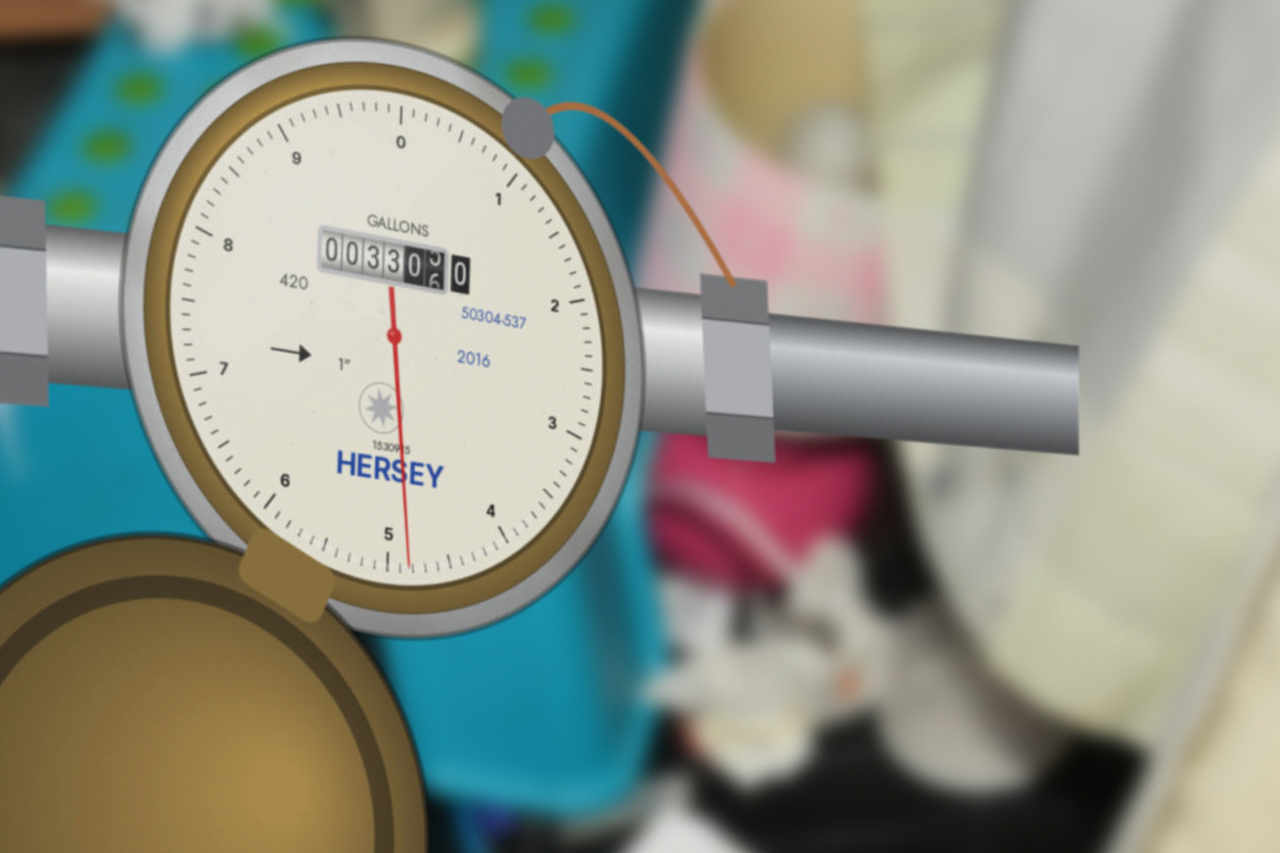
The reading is 33054.8 gal
